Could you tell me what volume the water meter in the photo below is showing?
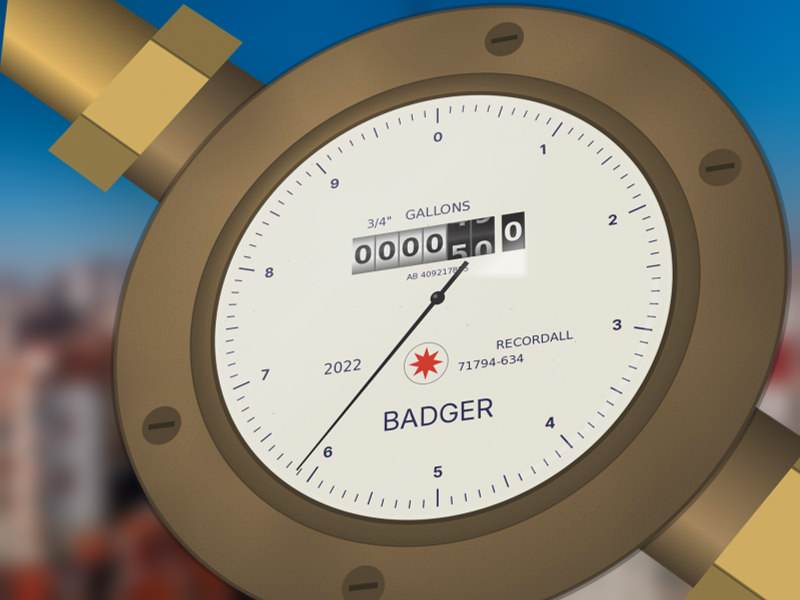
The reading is 496.1 gal
